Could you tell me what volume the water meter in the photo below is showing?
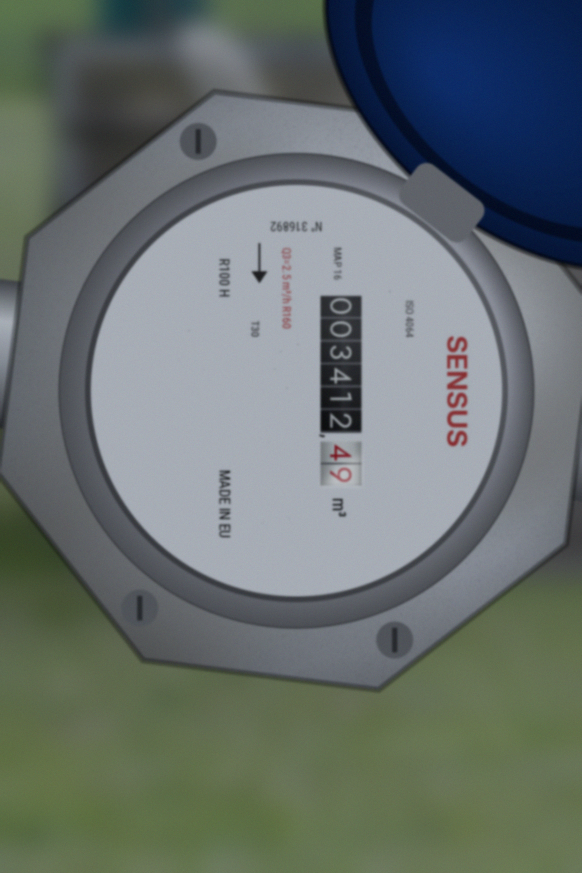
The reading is 3412.49 m³
